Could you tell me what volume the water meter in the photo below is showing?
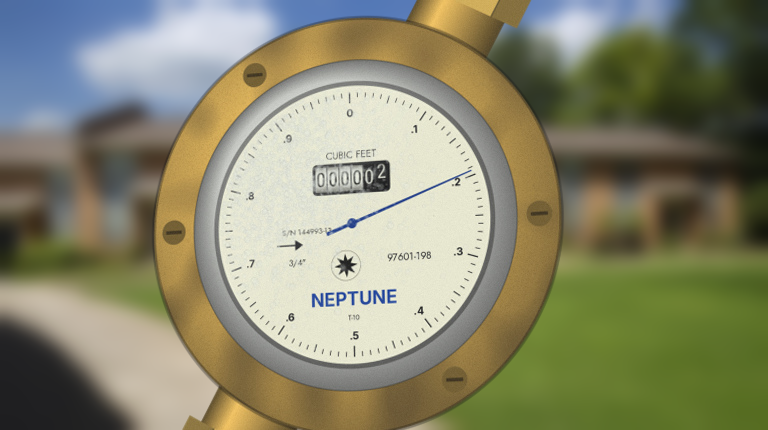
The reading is 2.19 ft³
